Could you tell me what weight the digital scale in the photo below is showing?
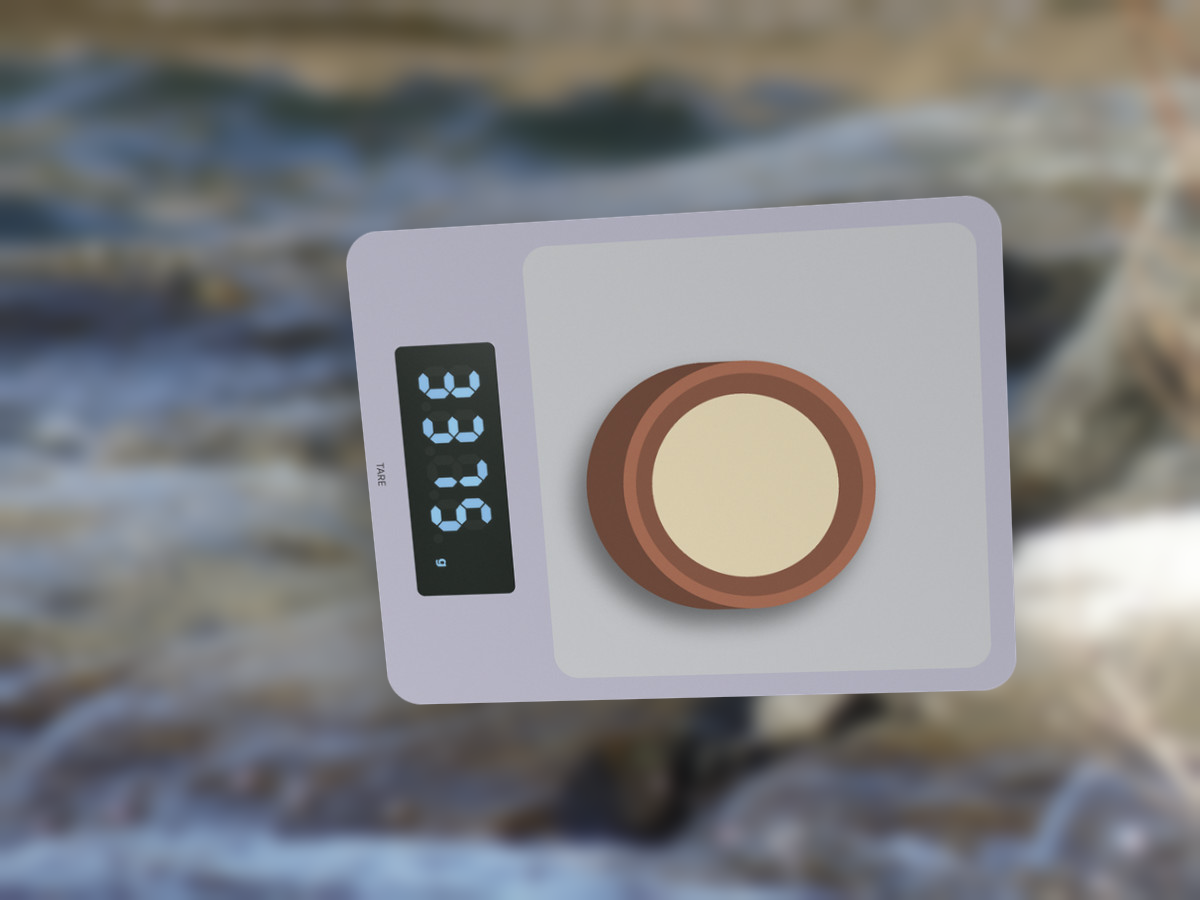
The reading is 3375 g
